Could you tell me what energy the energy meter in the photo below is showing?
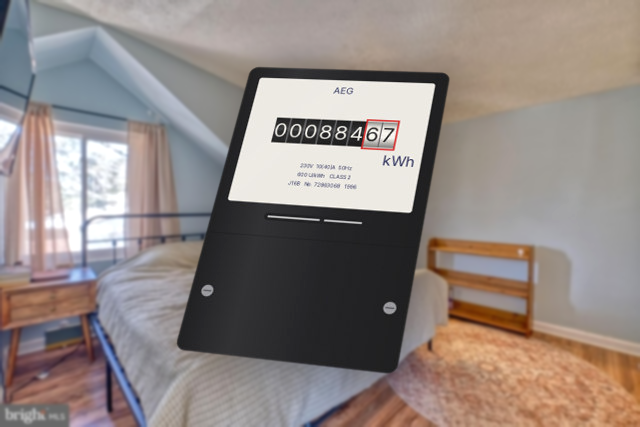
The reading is 884.67 kWh
